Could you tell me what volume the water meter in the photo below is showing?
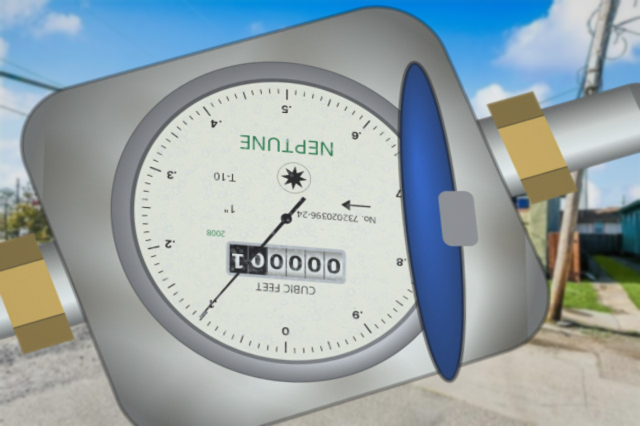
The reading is 1.10 ft³
